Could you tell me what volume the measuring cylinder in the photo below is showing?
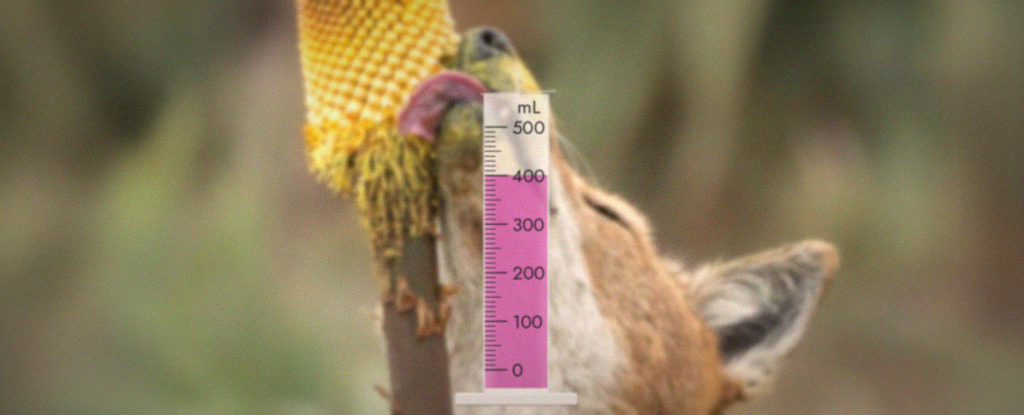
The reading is 400 mL
